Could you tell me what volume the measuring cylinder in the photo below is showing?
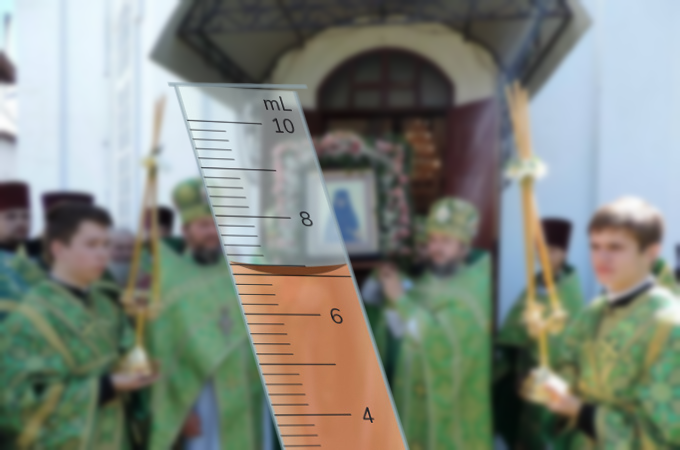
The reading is 6.8 mL
